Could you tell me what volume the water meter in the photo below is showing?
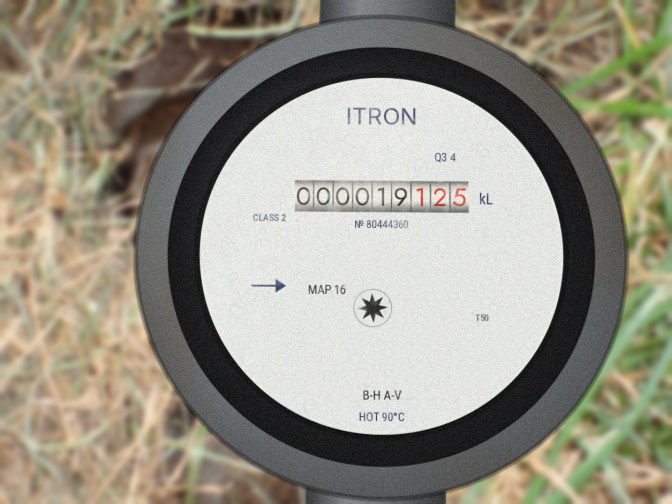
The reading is 19.125 kL
